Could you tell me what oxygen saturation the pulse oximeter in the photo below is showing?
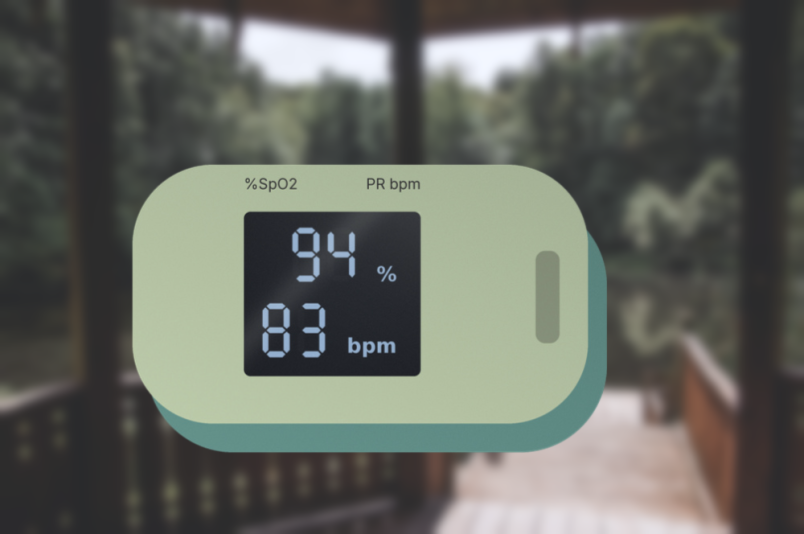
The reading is 94 %
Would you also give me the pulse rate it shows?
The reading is 83 bpm
